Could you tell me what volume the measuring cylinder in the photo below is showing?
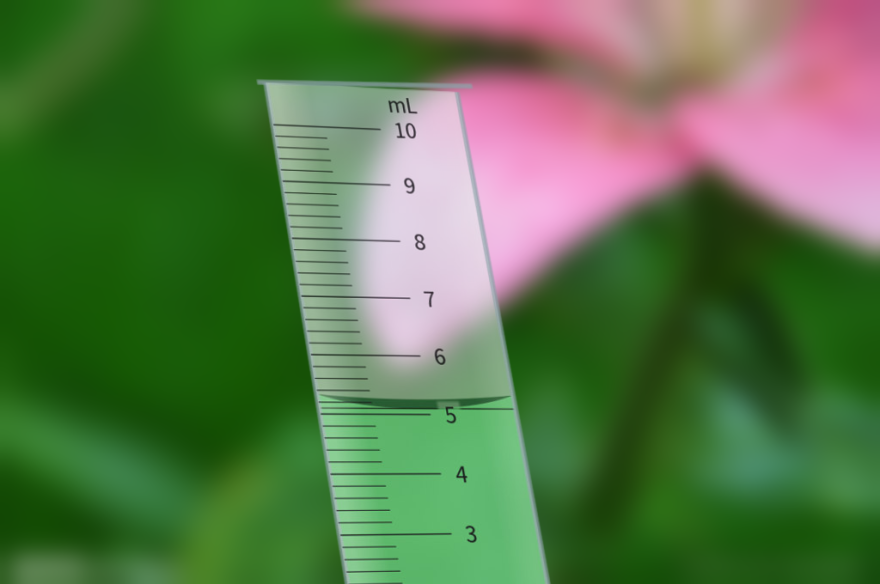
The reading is 5.1 mL
